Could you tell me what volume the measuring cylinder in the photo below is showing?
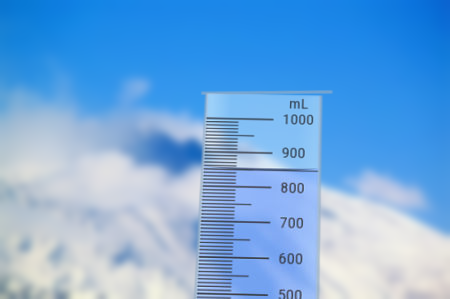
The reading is 850 mL
